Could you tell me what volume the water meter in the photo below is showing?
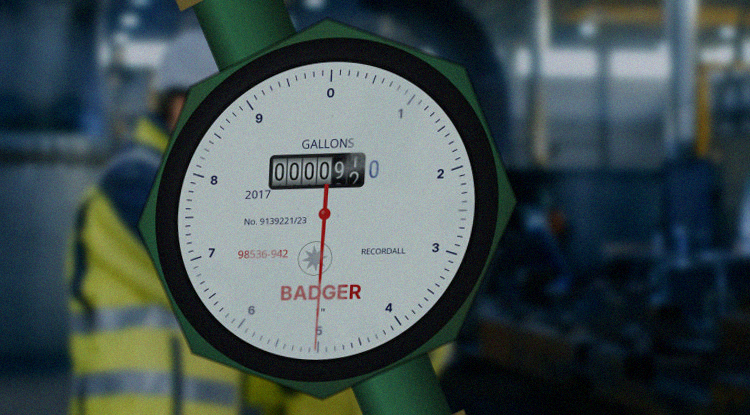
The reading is 915.0 gal
